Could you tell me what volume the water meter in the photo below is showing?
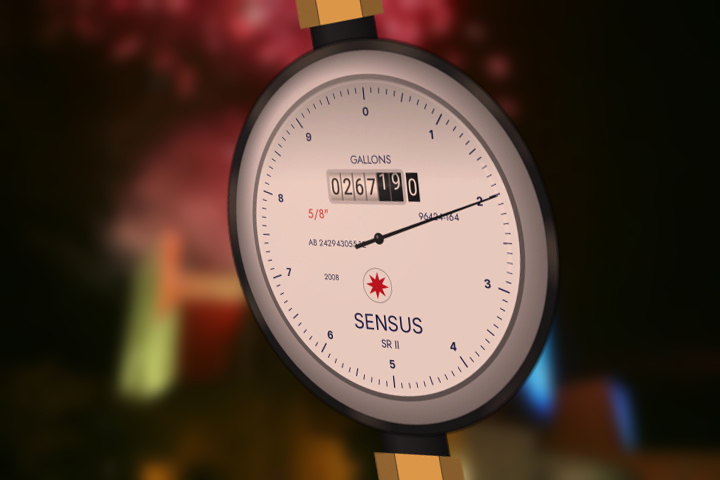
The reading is 267192.0 gal
